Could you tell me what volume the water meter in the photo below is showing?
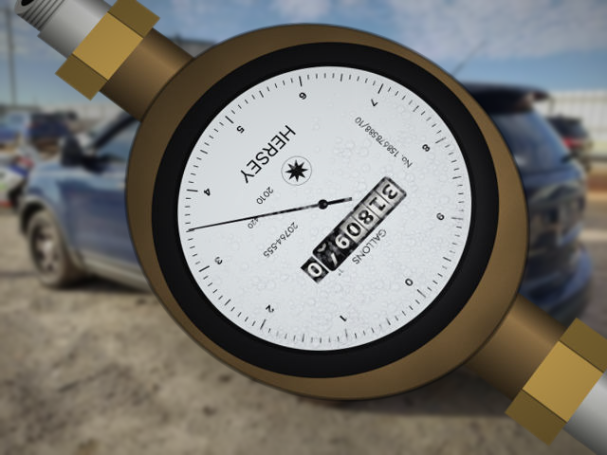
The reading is 3180973.5 gal
